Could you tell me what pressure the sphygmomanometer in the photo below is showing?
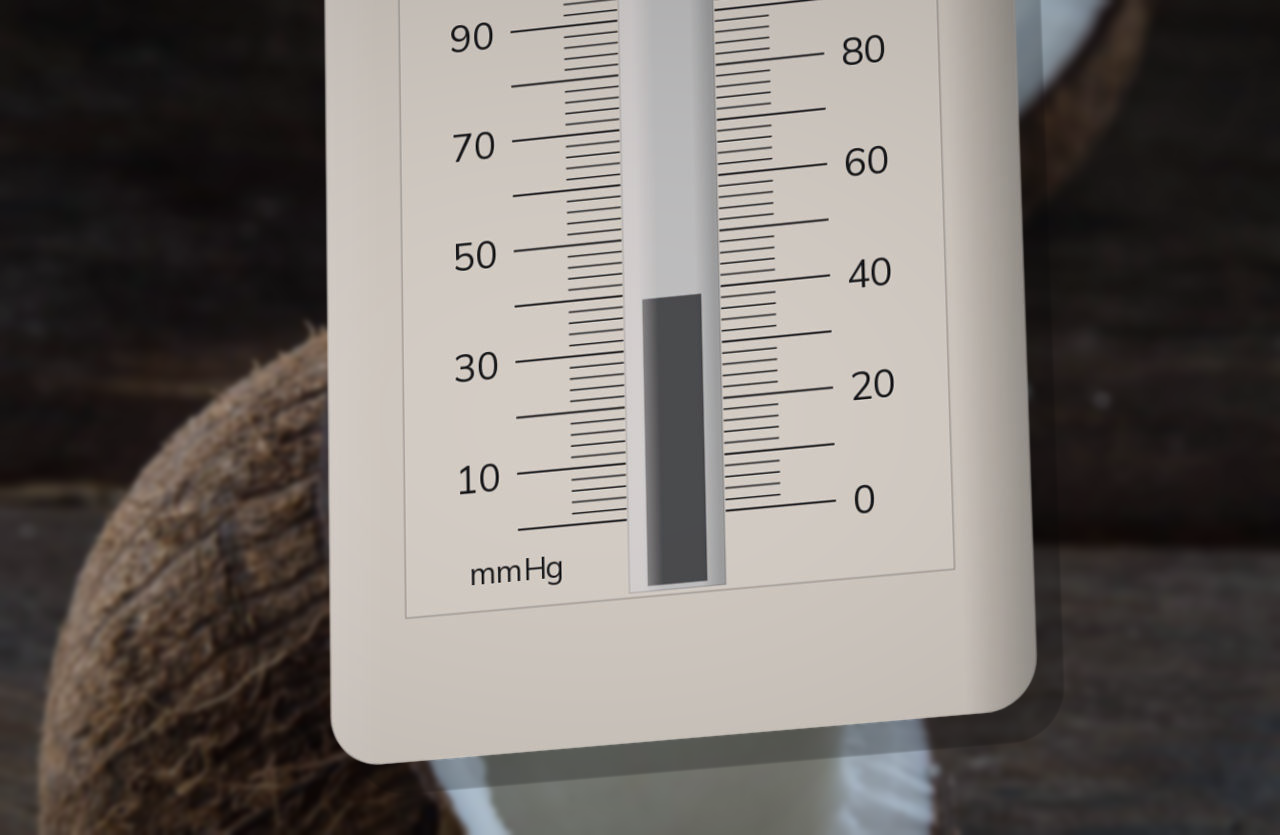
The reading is 39 mmHg
